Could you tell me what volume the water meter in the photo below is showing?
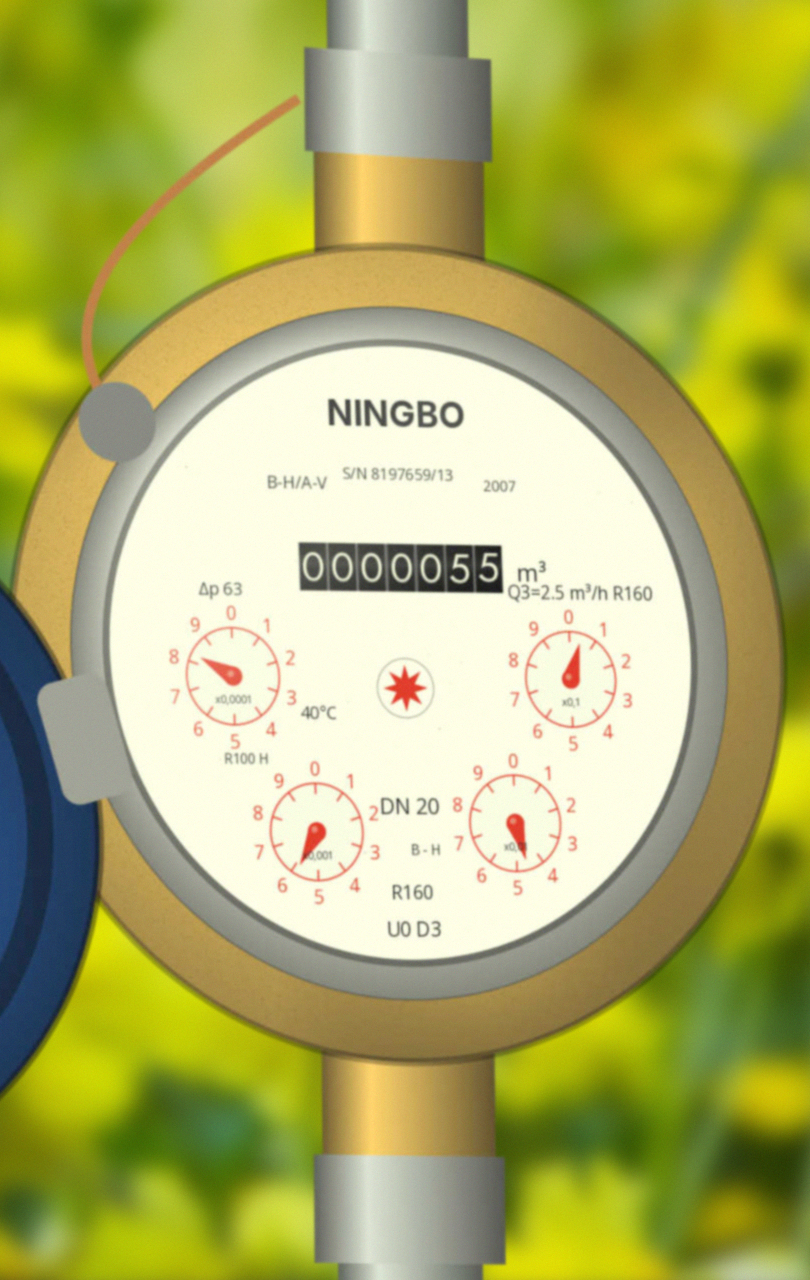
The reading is 55.0458 m³
